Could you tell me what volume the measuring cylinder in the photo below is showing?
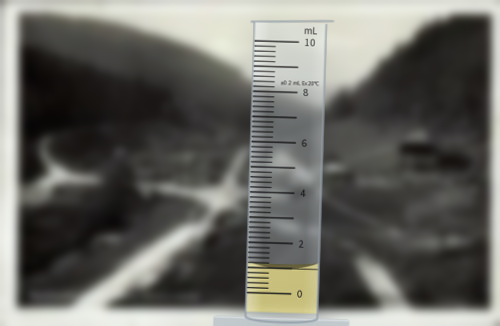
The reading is 1 mL
